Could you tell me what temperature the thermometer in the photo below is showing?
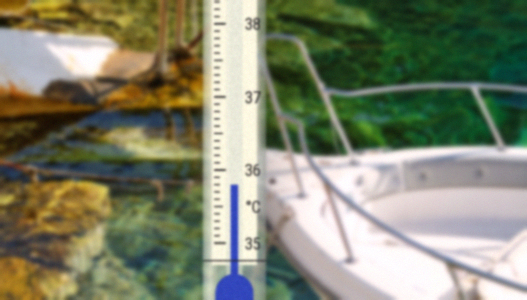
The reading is 35.8 °C
